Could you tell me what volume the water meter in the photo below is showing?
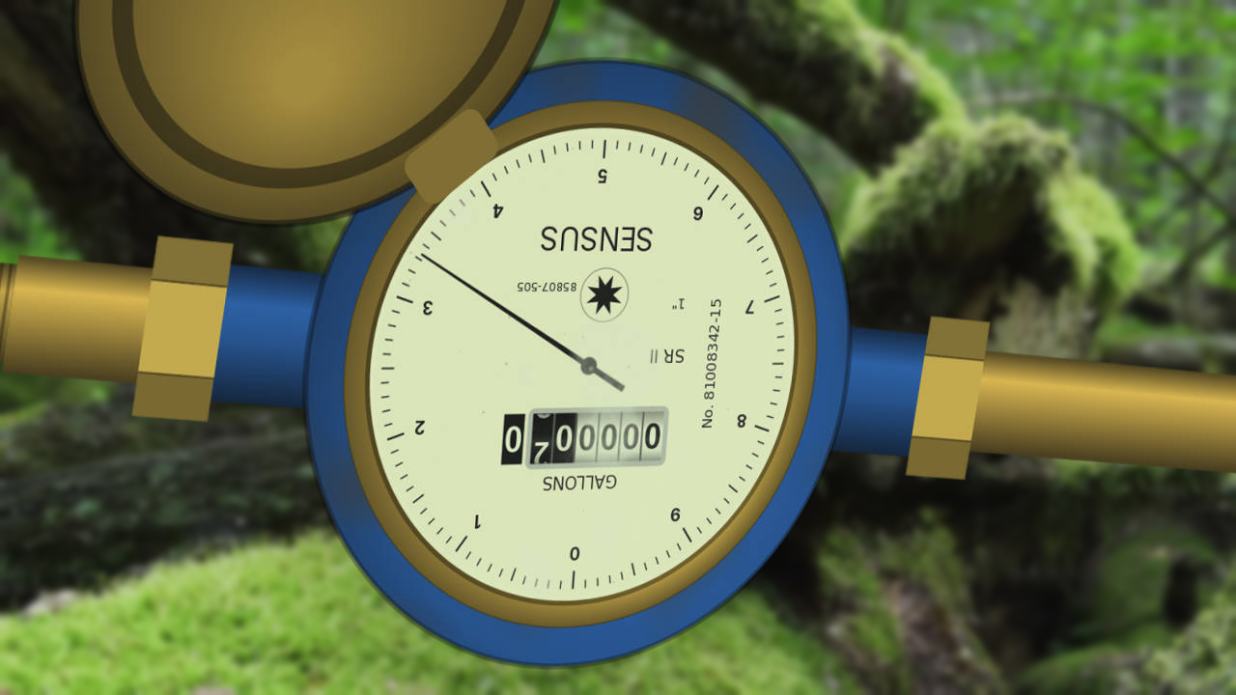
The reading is 23.3 gal
